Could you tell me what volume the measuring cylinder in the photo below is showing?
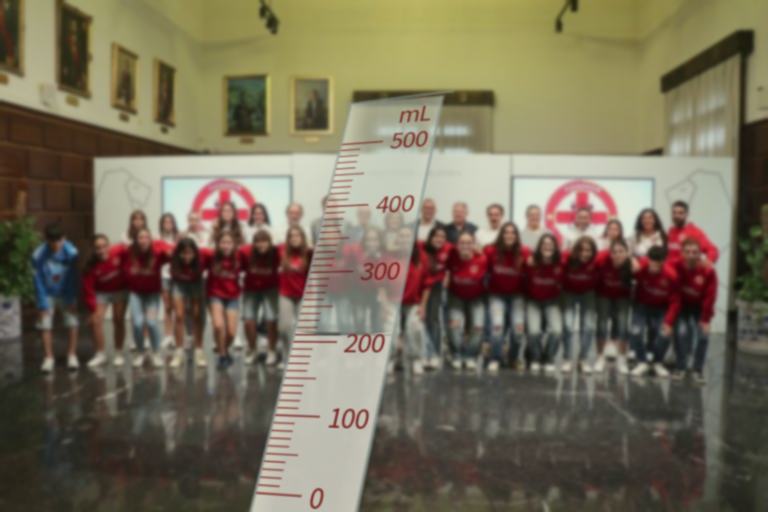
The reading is 210 mL
